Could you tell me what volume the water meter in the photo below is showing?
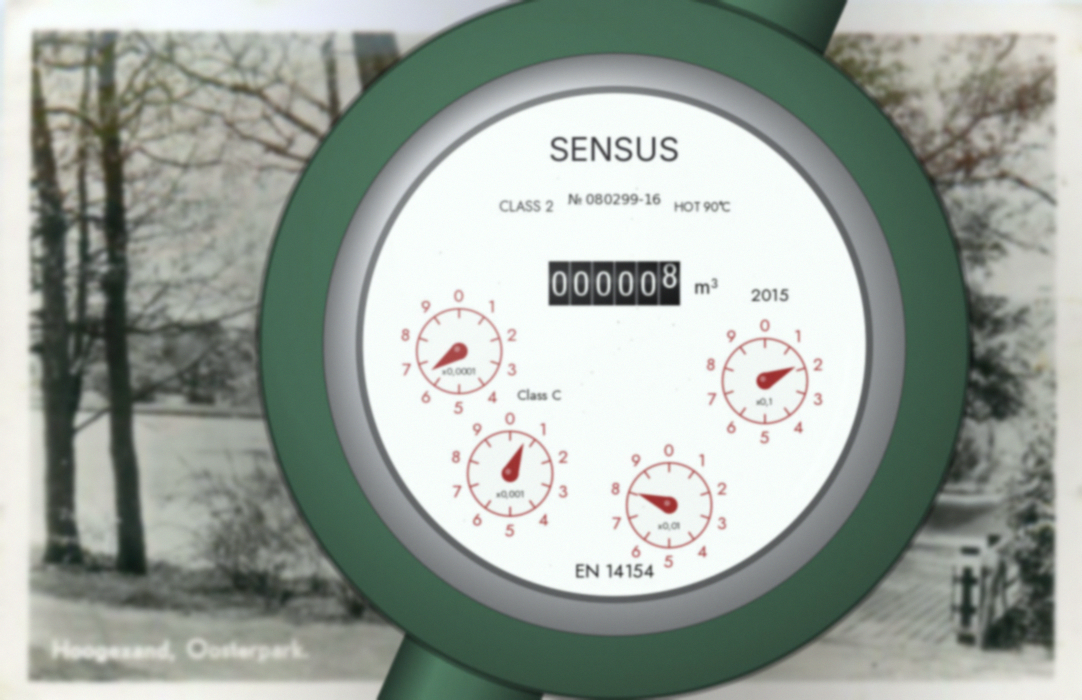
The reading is 8.1806 m³
